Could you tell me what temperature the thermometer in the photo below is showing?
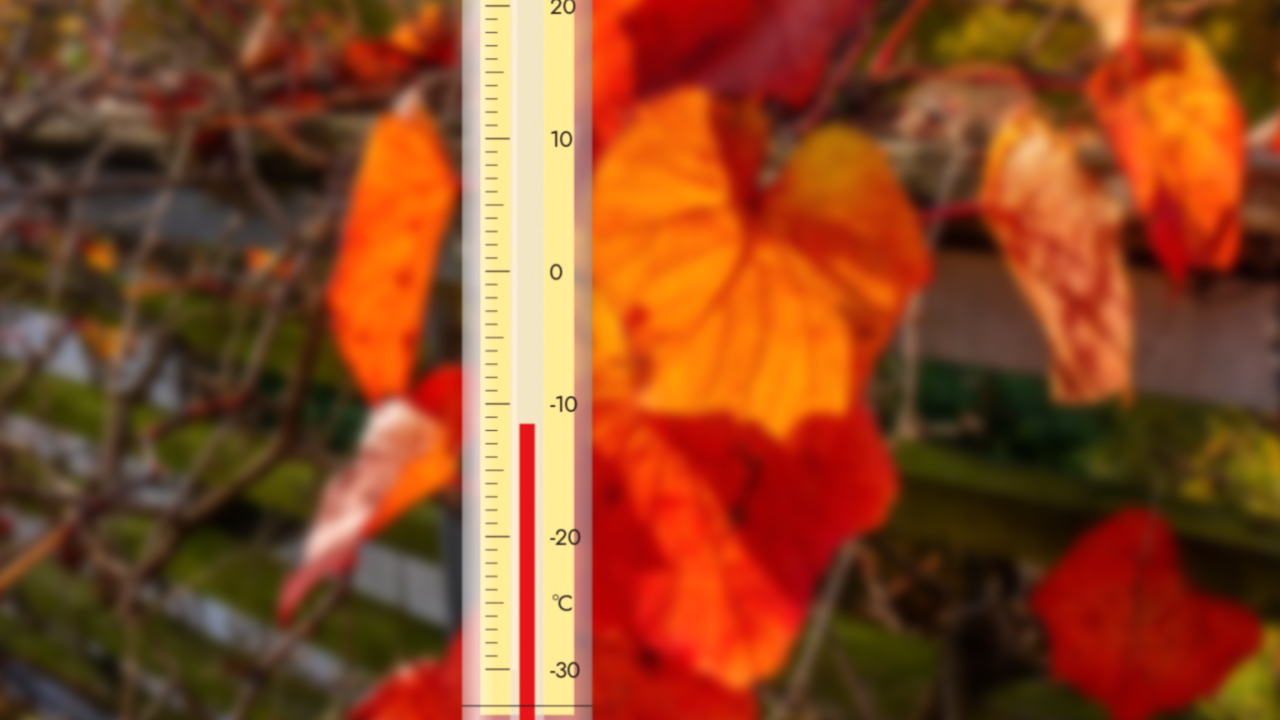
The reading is -11.5 °C
